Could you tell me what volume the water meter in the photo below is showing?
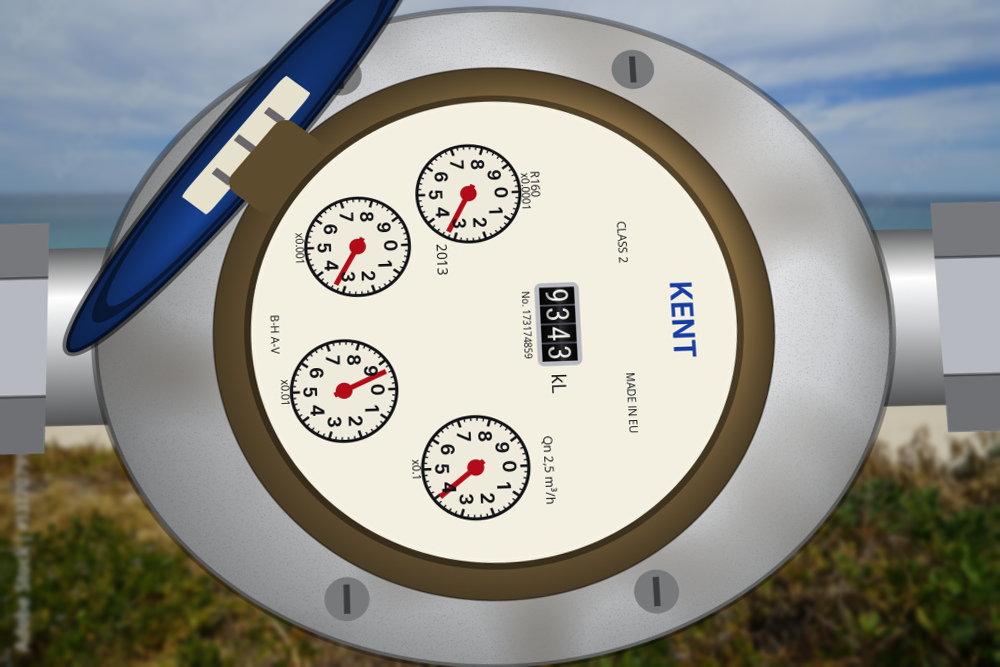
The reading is 9343.3933 kL
